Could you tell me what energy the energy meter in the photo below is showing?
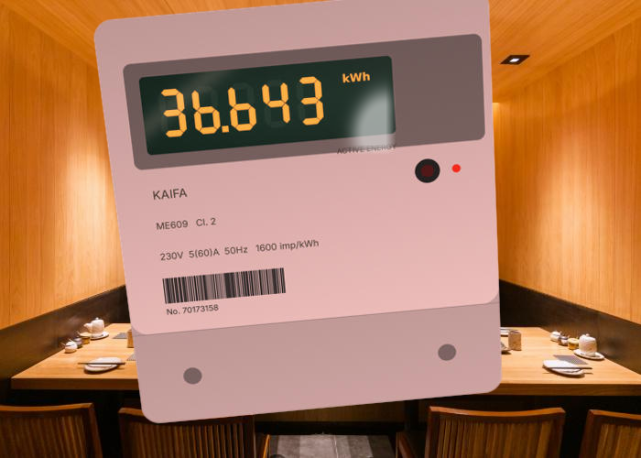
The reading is 36.643 kWh
